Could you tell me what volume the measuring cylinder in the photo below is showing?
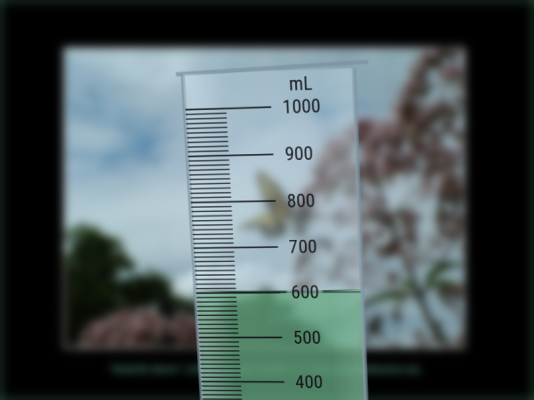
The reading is 600 mL
